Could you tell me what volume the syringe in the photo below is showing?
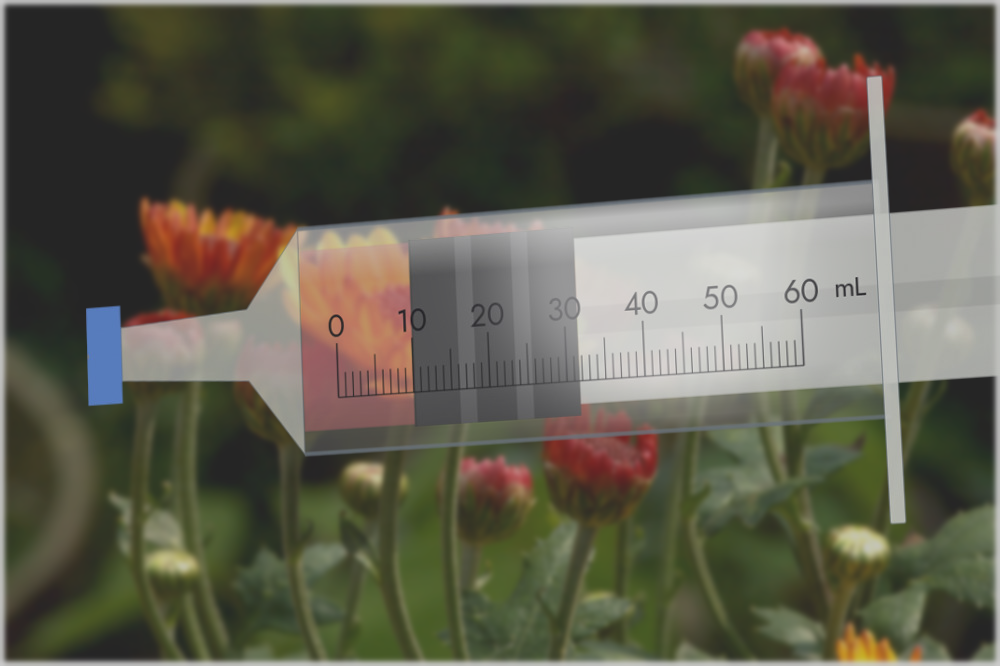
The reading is 10 mL
